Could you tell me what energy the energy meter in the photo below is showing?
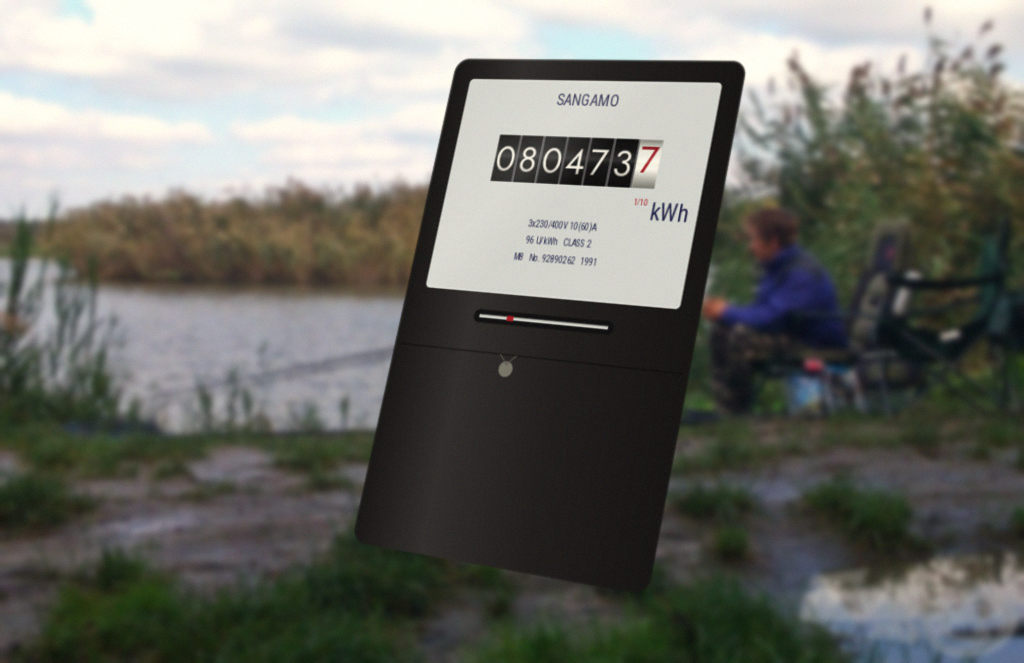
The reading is 80473.7 kWh
